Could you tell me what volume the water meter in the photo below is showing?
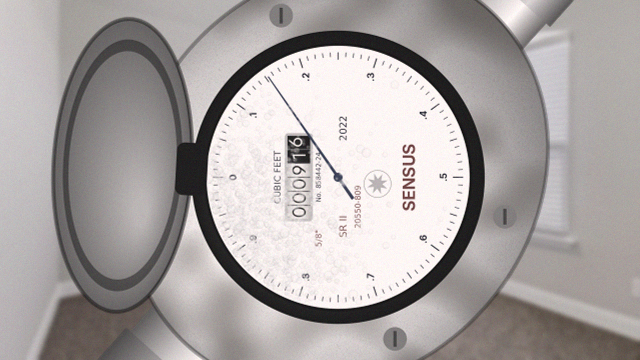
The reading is 916.15 ft³
